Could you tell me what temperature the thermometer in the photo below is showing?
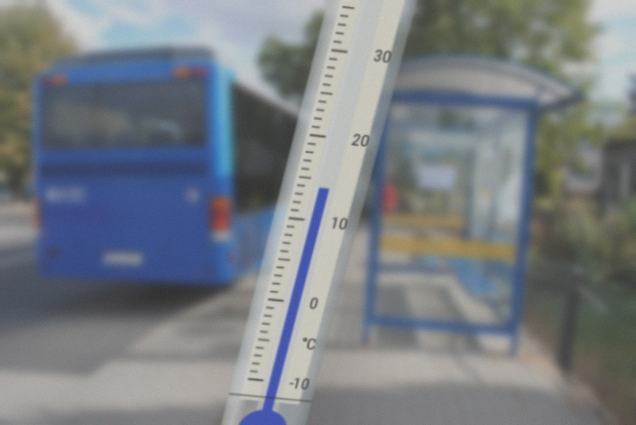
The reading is 14 °C
